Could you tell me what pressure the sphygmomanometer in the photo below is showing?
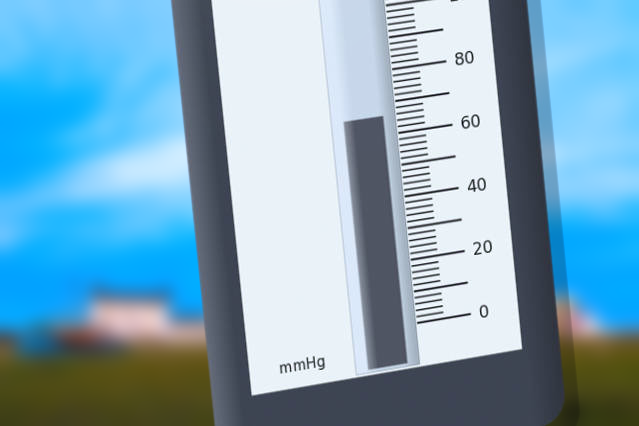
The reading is 66 mmHg
